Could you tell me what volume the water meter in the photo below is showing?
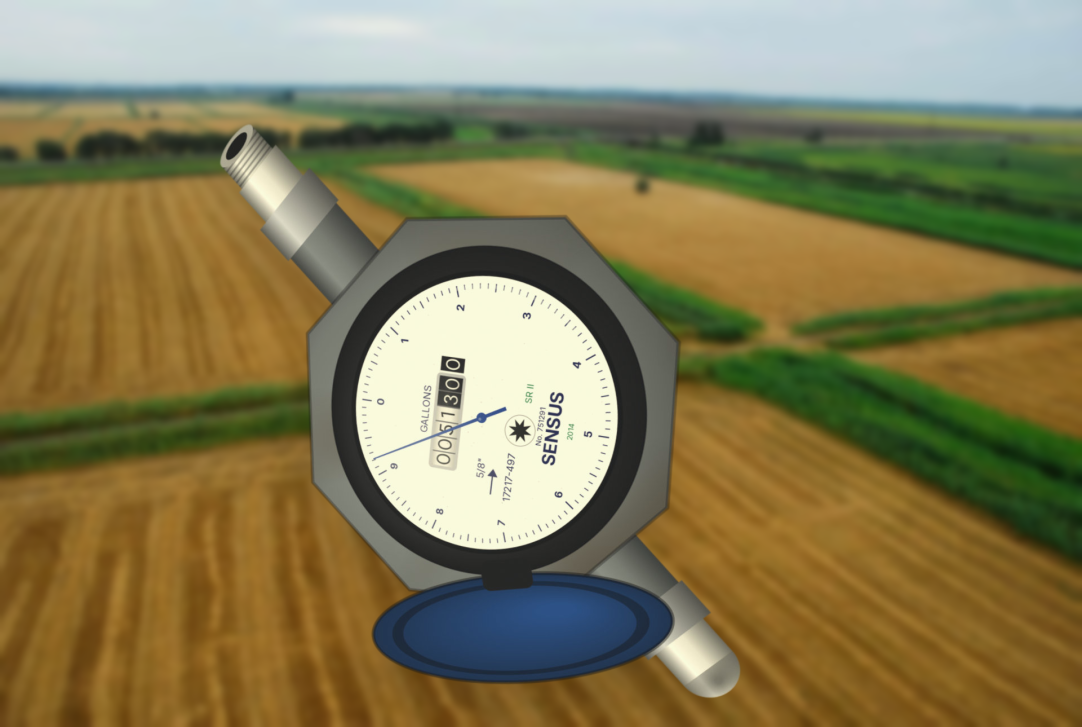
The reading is 51299.2 gal
